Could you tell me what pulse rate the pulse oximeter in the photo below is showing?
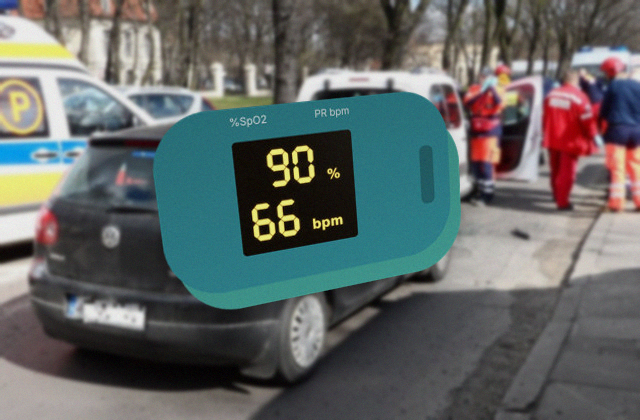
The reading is 66 bpm
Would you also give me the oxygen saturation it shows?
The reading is 90 %
